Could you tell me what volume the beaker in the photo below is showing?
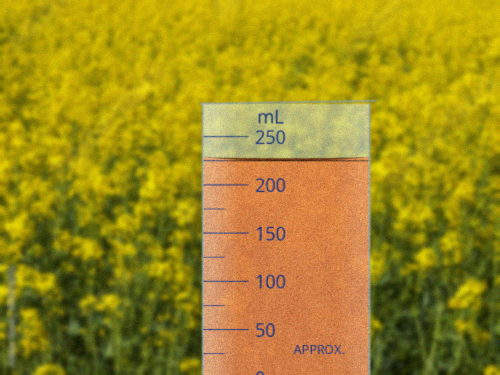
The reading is 225 mL
